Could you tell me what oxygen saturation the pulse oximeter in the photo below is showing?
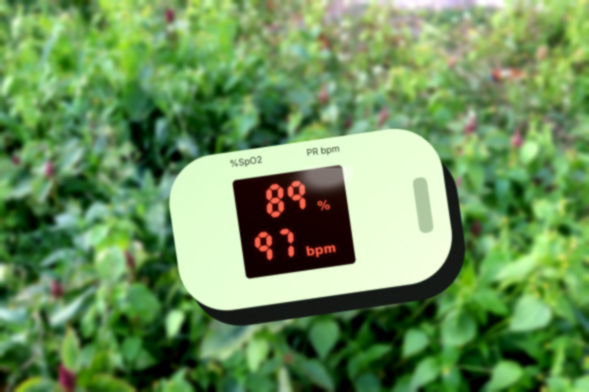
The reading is 89 %
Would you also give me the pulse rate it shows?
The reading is 97 bpm
